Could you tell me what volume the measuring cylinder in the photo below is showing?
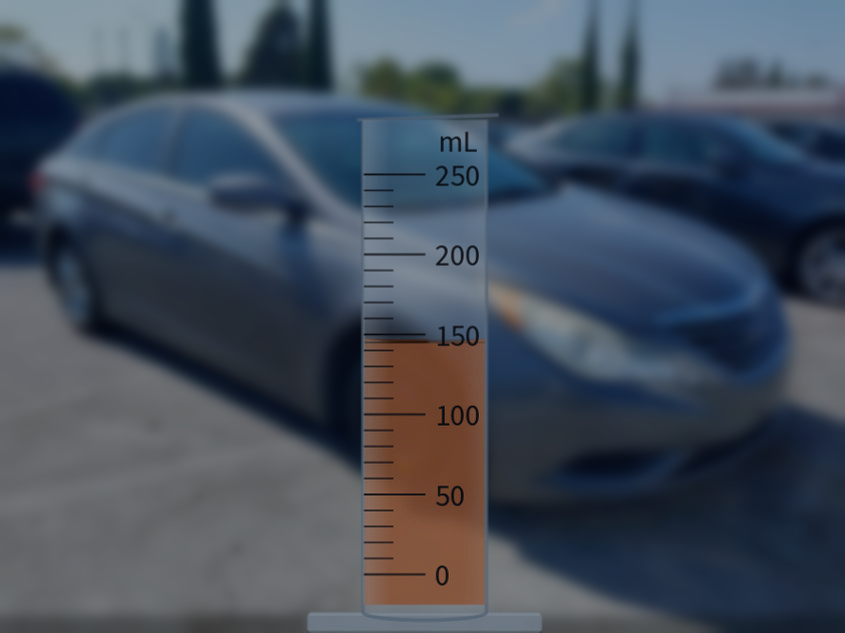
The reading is 145 mL
